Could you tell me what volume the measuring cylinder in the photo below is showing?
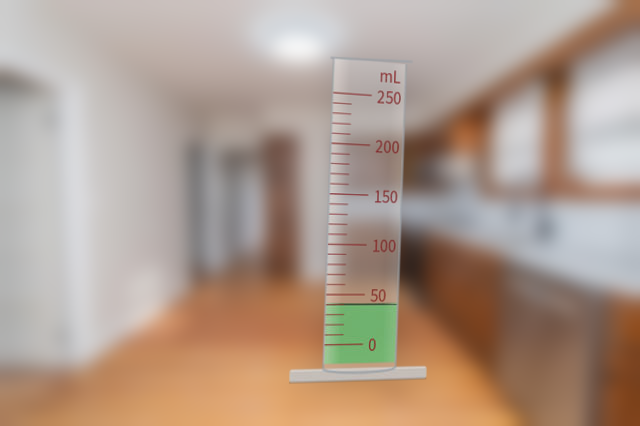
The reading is 40 mL
